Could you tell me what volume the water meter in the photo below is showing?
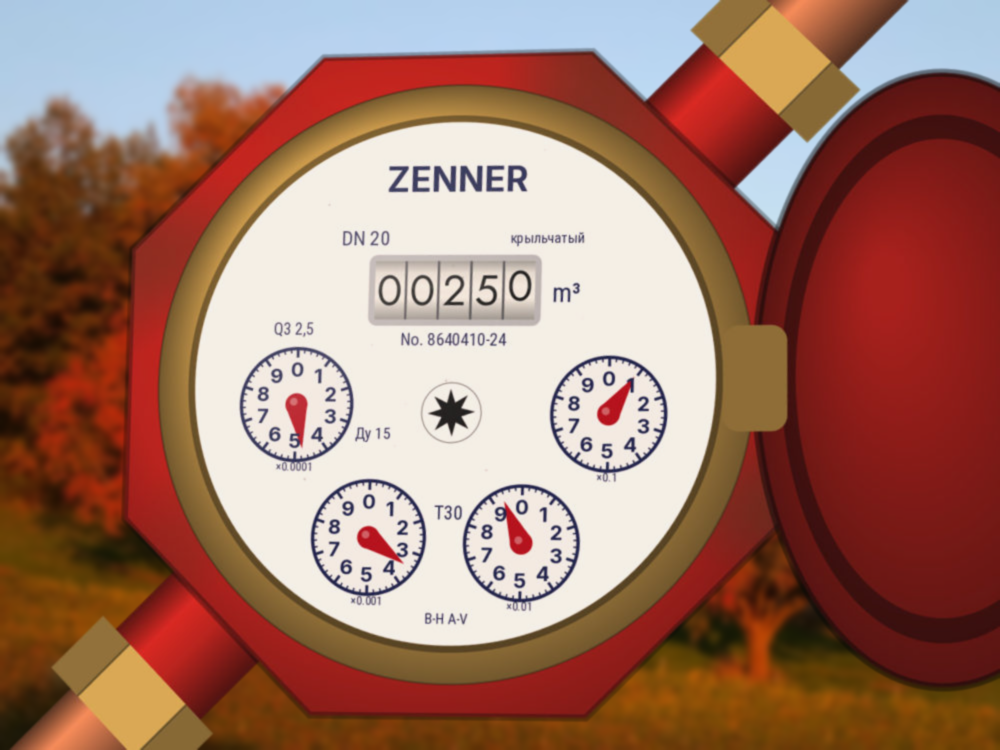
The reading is 250.0934 m³
